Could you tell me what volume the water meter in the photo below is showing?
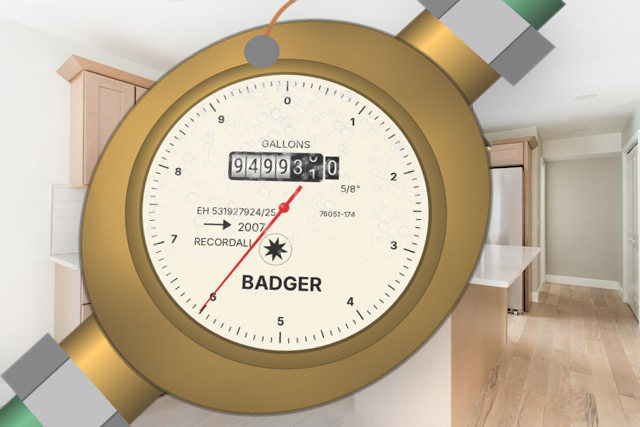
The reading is 9499306.0 gal
